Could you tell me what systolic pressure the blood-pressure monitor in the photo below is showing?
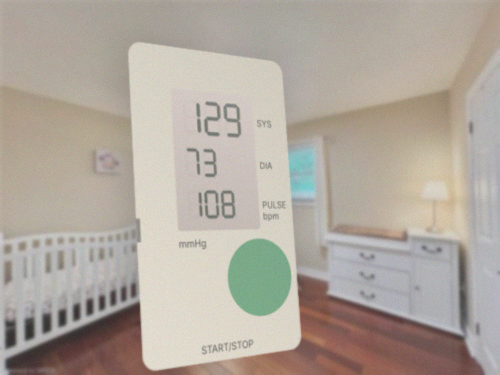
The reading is 129 mmHg
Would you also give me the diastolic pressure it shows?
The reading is 73 mmHg
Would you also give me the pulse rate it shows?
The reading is 108 bpm
